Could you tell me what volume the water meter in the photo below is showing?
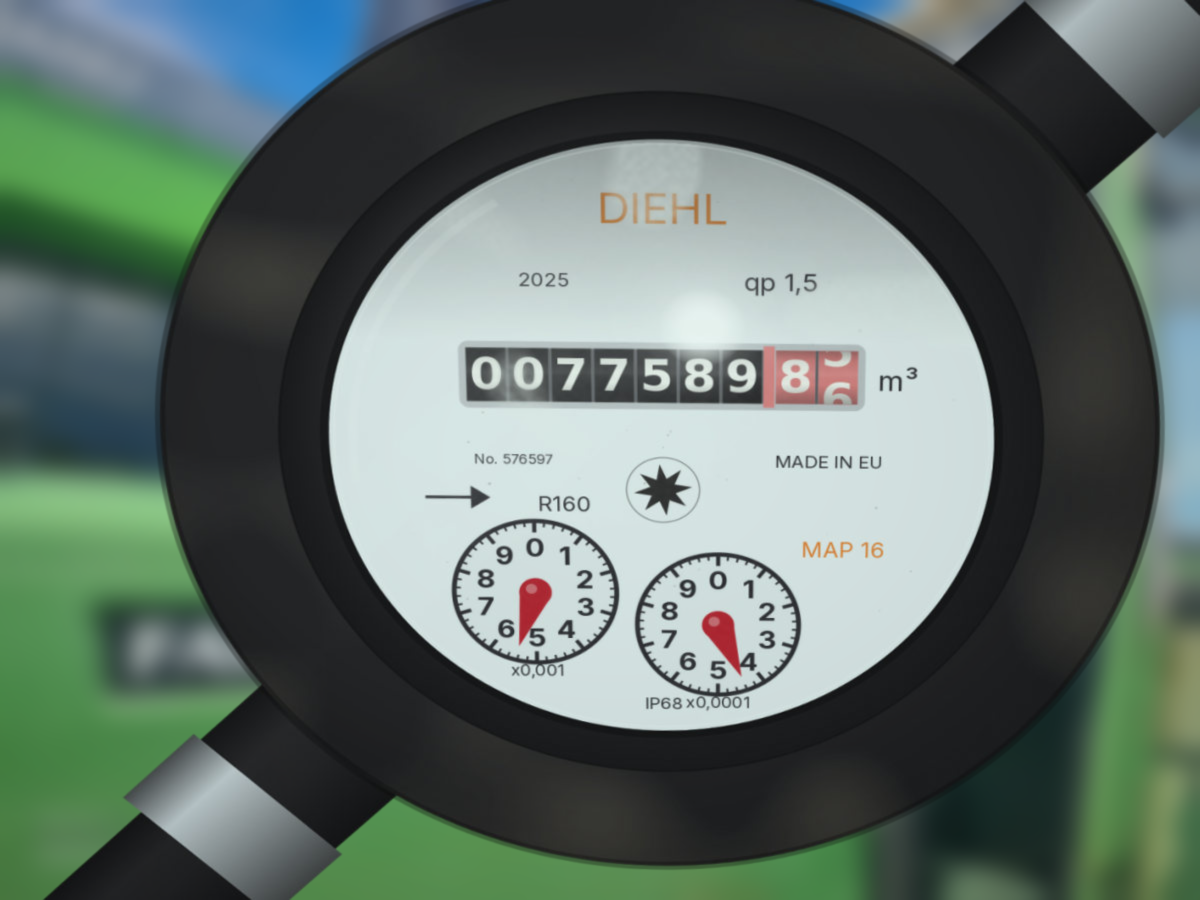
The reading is 77589.8554 m³
